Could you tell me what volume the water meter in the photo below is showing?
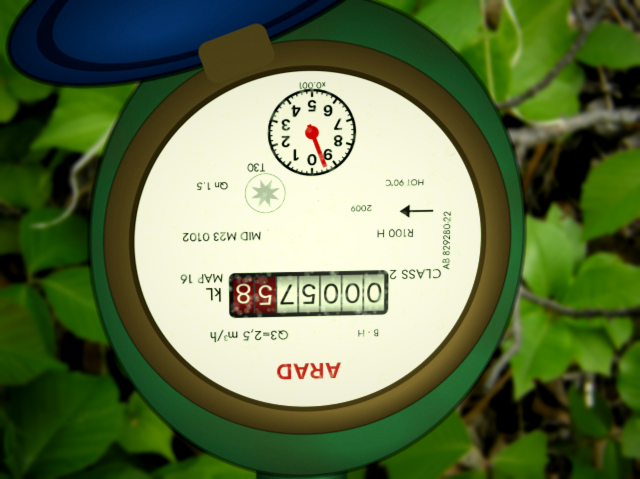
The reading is 57.579 kL
